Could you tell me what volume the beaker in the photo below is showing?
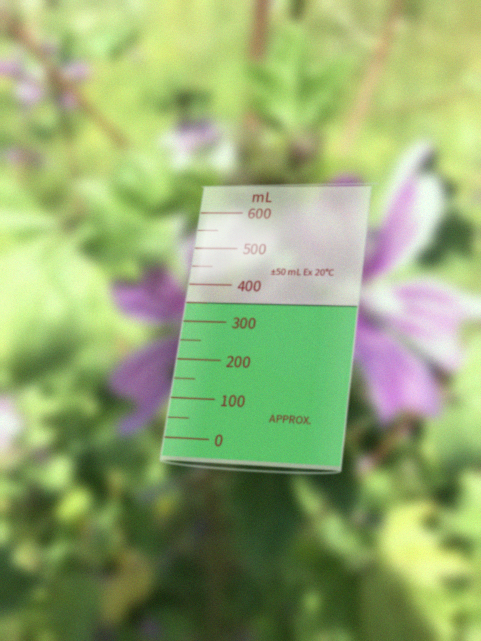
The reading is 350 mL
